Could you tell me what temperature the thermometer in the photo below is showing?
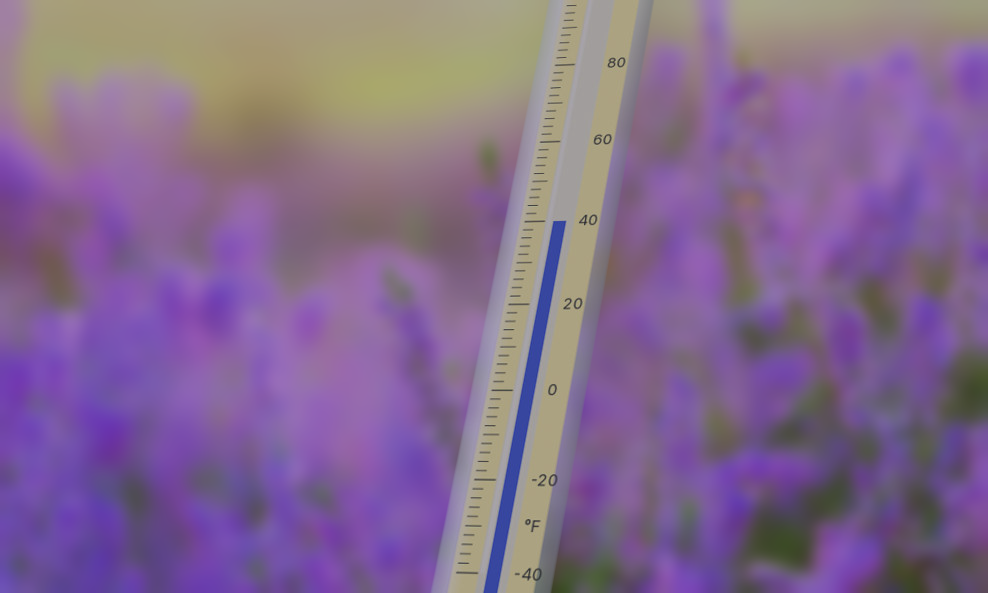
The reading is 40 °F
